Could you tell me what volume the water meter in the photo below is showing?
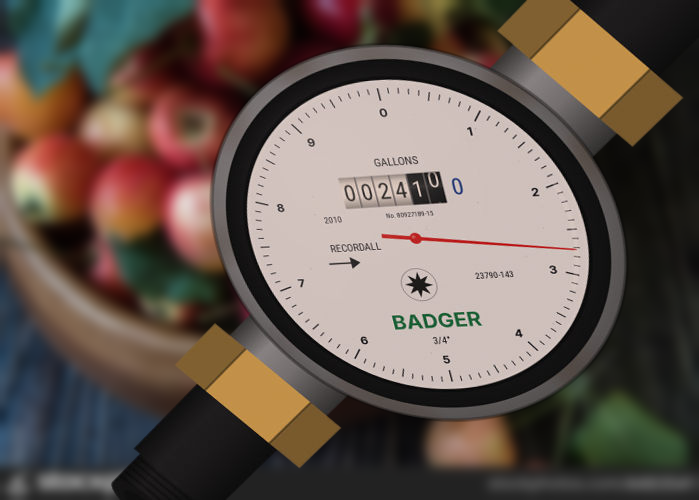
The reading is 24102.7 gal
